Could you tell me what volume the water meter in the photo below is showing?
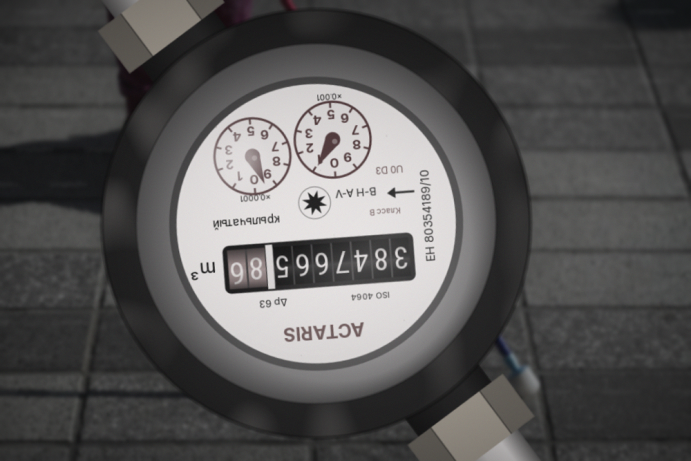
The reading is 3847665.8609 m³
